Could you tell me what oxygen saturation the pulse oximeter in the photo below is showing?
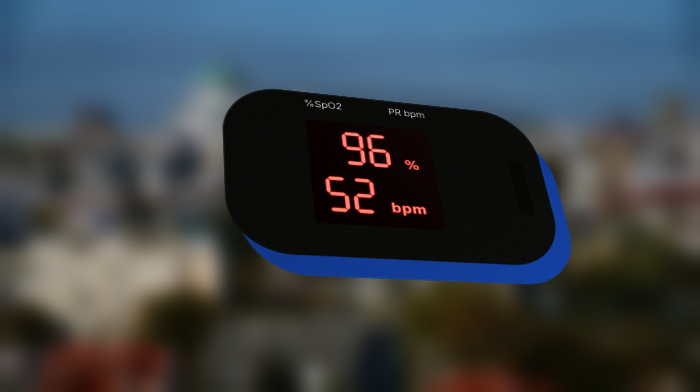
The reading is 96 %
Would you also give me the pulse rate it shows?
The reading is 52 bpm
